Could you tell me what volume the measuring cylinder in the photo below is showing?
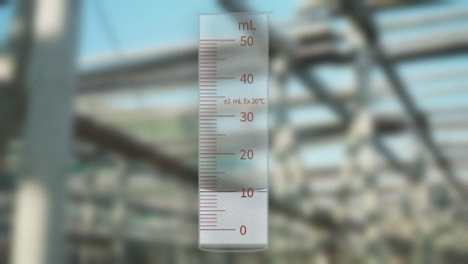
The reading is 10 mL
